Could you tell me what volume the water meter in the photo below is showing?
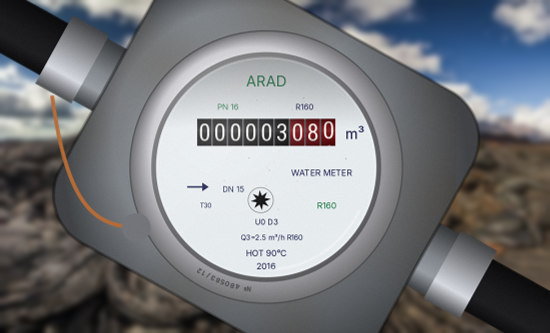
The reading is 3.080 m³
